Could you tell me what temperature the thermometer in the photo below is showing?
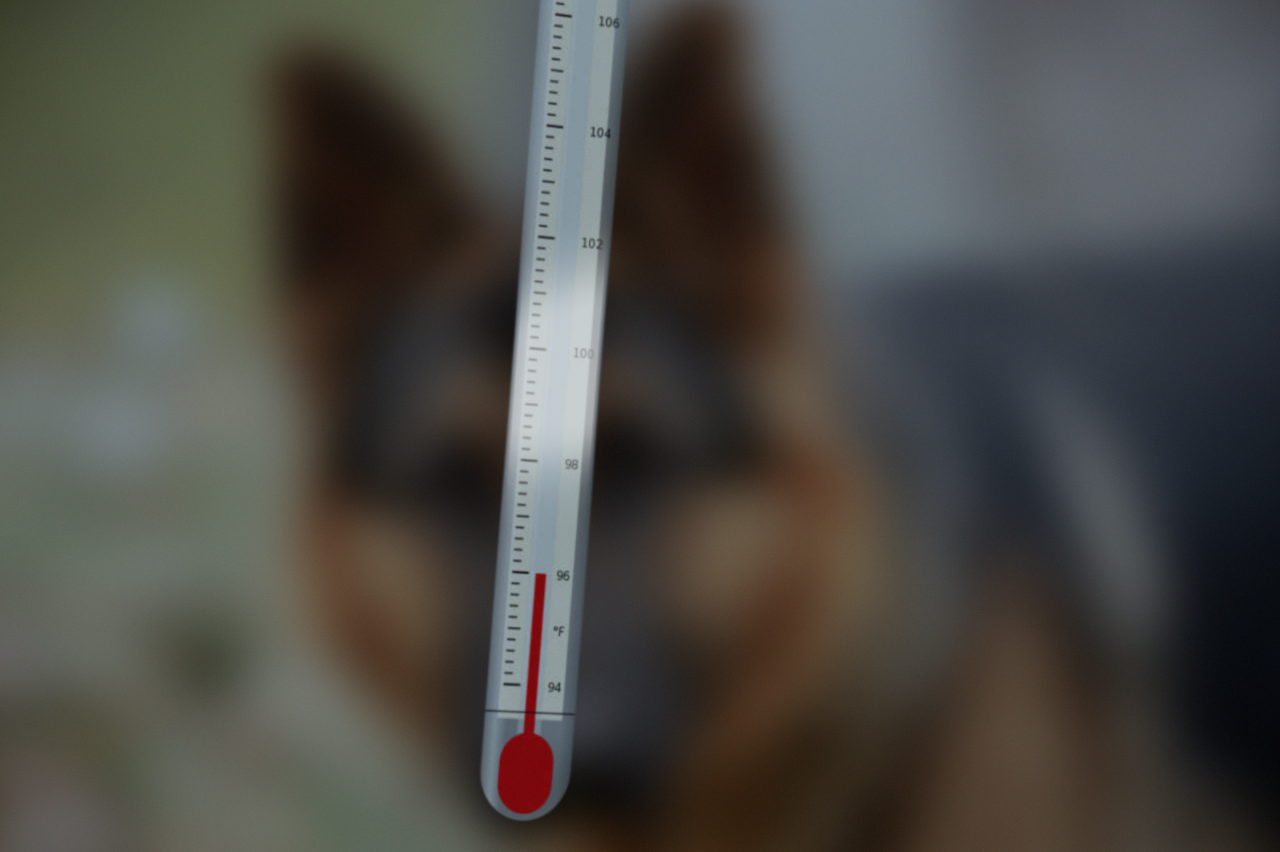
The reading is 96 °F
